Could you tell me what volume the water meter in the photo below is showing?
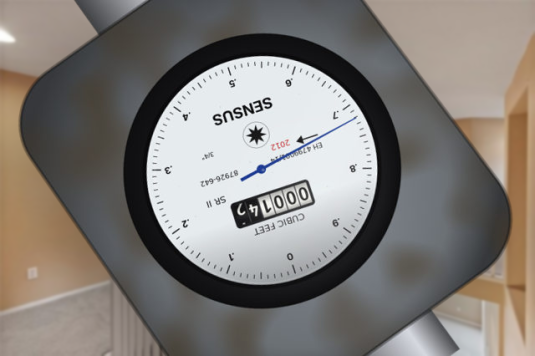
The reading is 141.72 ft³
